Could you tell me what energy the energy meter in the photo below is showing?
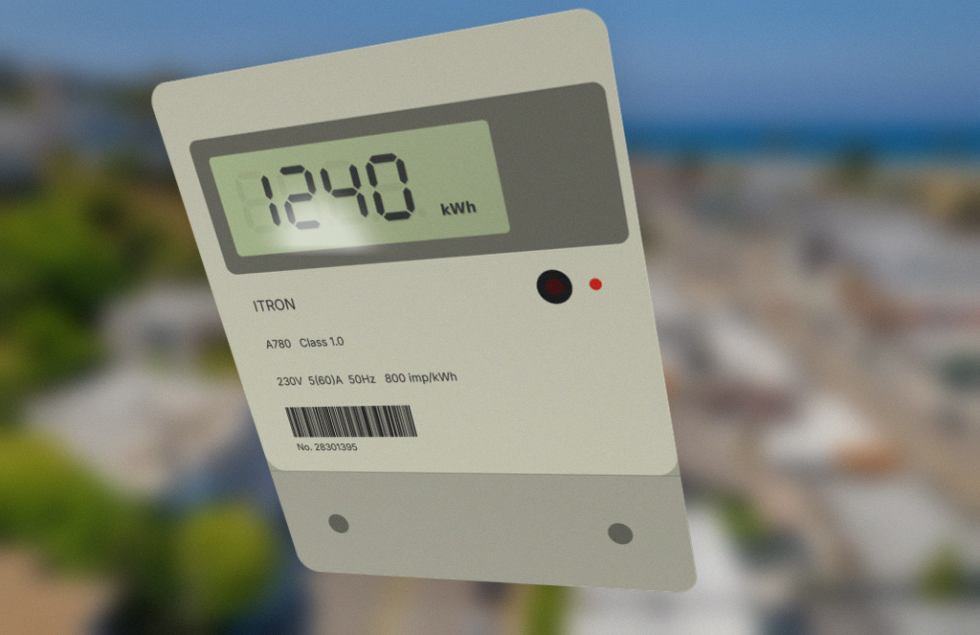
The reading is 1240 kWh
